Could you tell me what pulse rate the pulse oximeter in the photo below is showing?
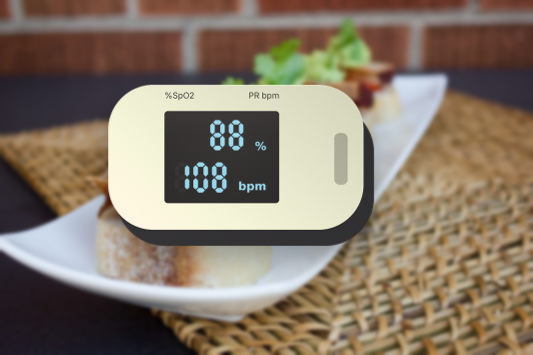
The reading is 108 bpm
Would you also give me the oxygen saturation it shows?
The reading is 88 %
